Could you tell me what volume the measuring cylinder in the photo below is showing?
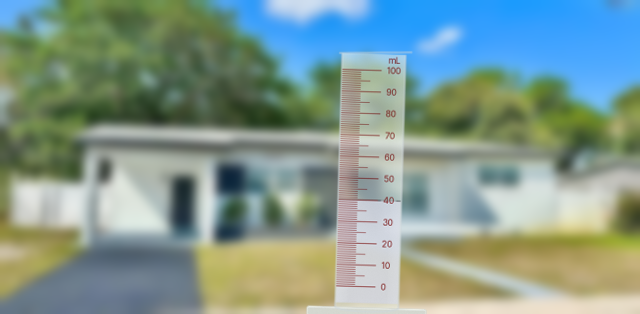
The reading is 40 mL
